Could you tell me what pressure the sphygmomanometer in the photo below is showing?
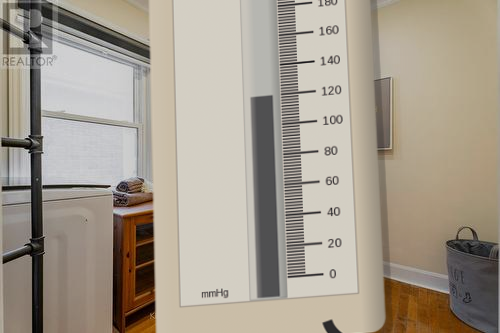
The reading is 120 mmHg
